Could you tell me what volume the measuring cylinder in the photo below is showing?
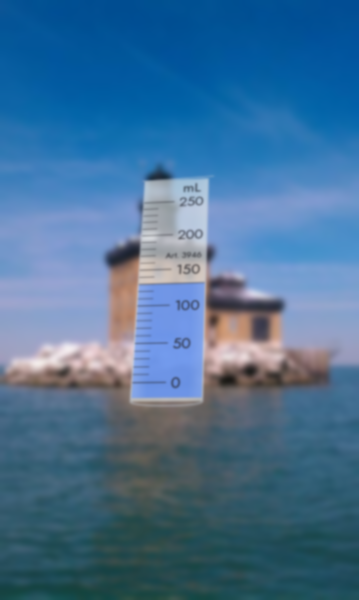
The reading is 130 mL
